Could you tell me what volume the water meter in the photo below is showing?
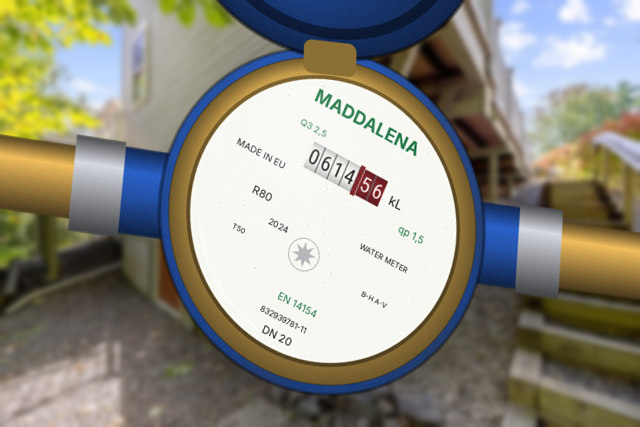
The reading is 614.56 kL
